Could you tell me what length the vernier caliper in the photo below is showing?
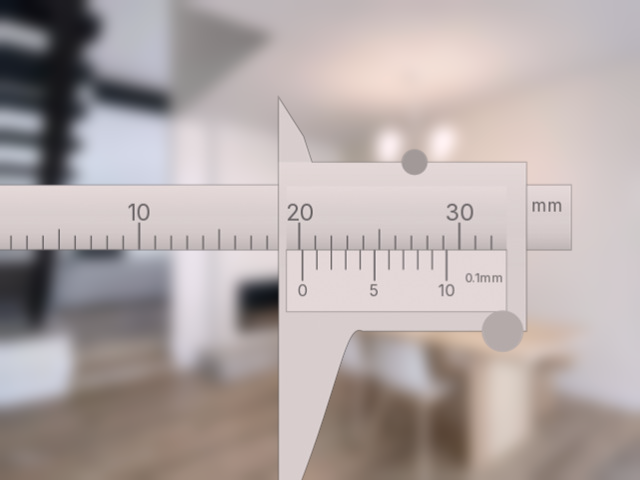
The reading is 20.2 mm
